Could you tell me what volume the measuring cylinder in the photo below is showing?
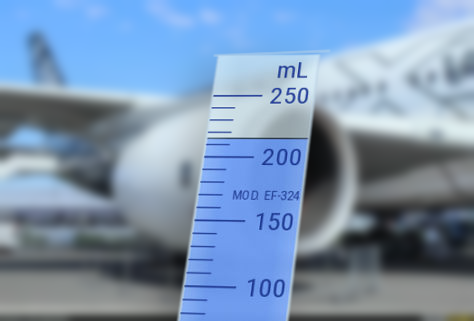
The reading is 215 mL
